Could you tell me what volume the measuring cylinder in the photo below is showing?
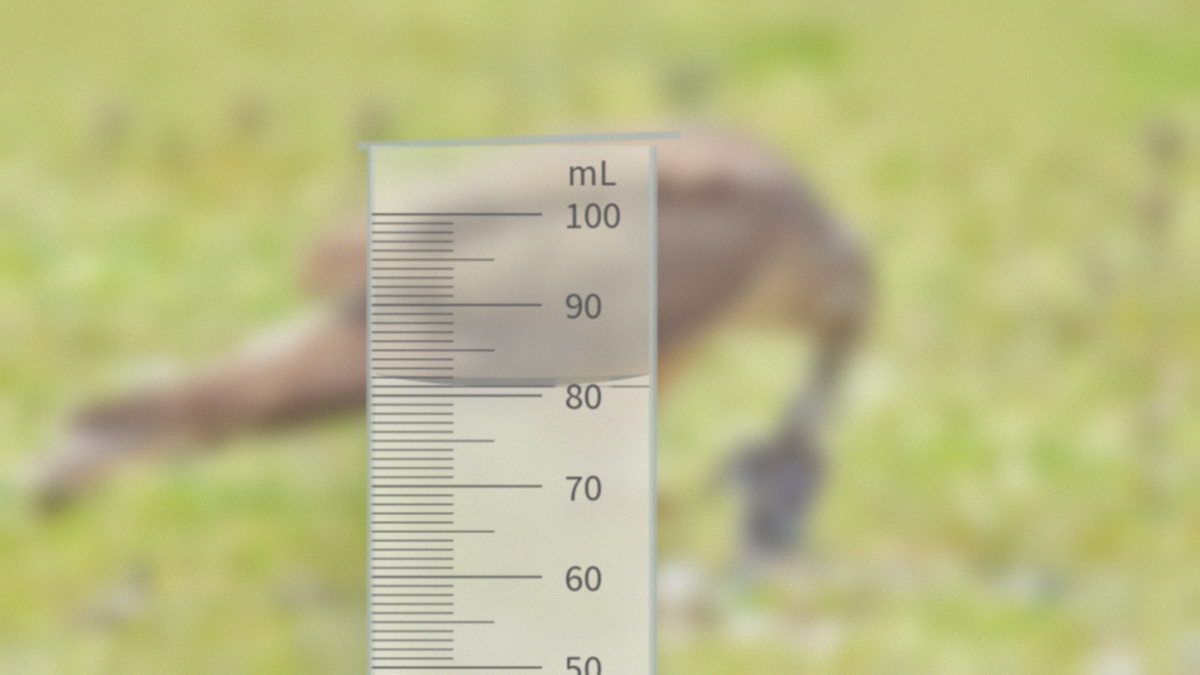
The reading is 81 mL
